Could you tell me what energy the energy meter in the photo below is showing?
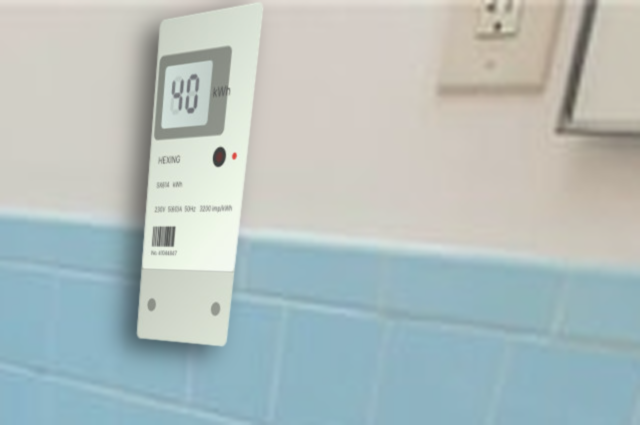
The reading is 40 kWh
